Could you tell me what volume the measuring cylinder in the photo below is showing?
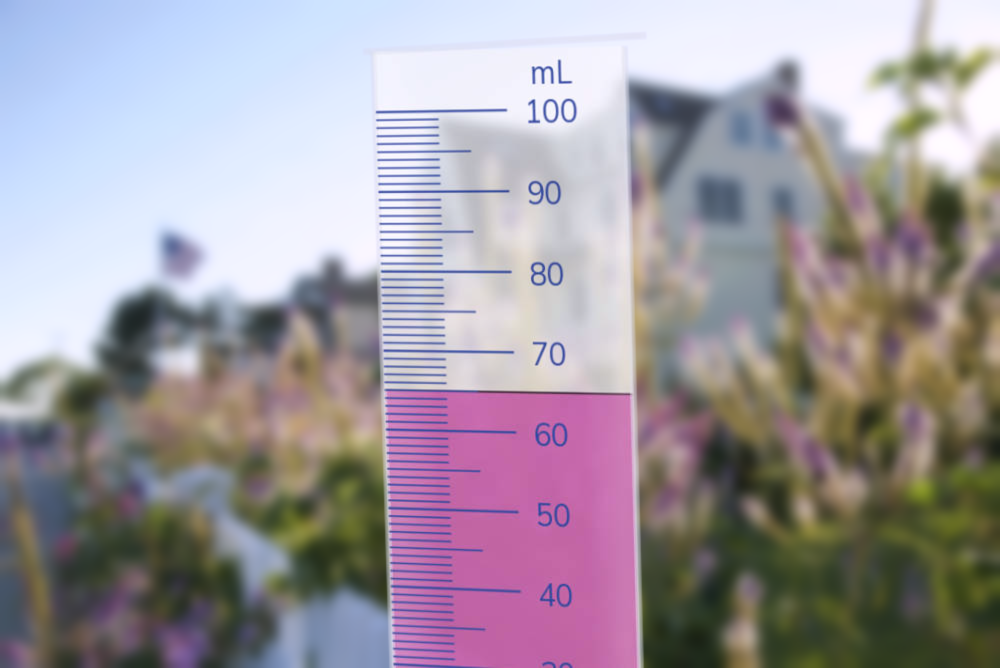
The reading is 65 mL
